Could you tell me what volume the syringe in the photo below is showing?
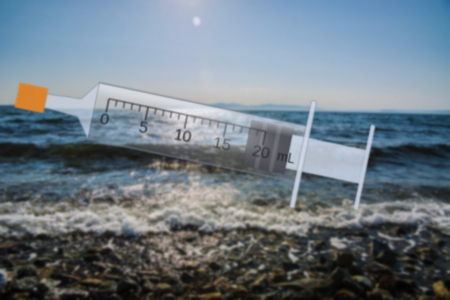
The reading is 18 mL
